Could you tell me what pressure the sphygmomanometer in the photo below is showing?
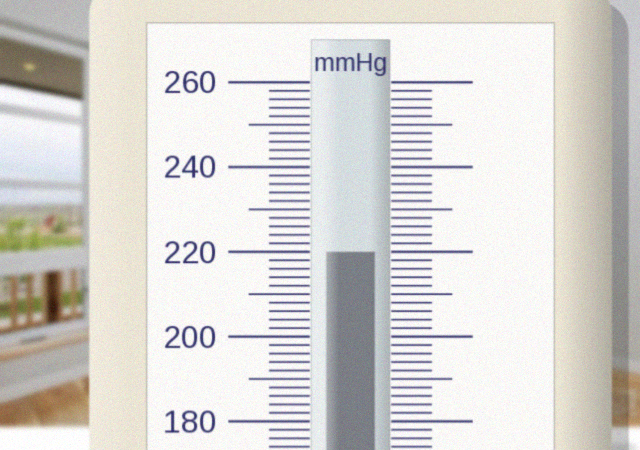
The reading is 220 mmHg
